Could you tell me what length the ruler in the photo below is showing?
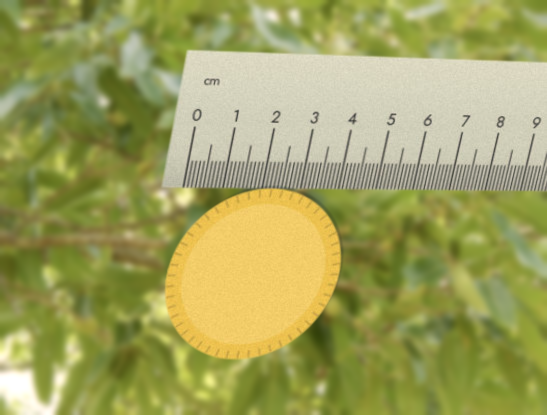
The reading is 4.5 cm
